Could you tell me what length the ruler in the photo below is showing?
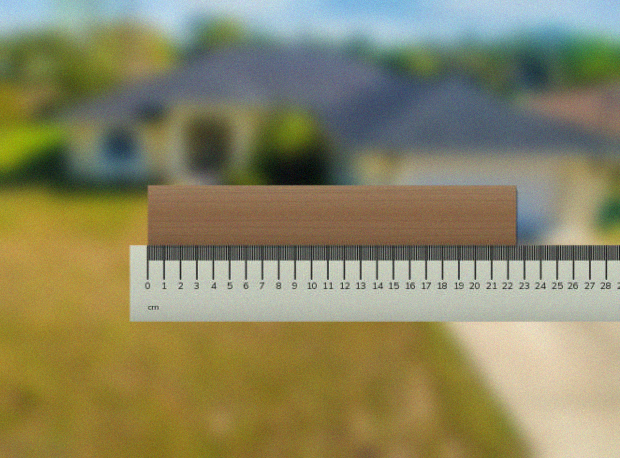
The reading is 22.5 cm
